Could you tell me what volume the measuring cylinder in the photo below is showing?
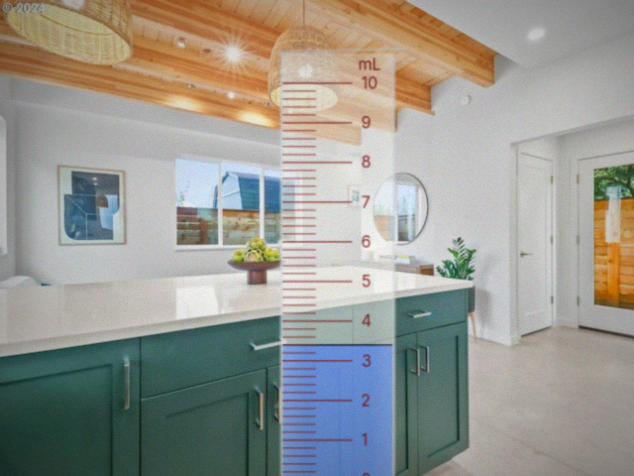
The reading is 3.4 mL
